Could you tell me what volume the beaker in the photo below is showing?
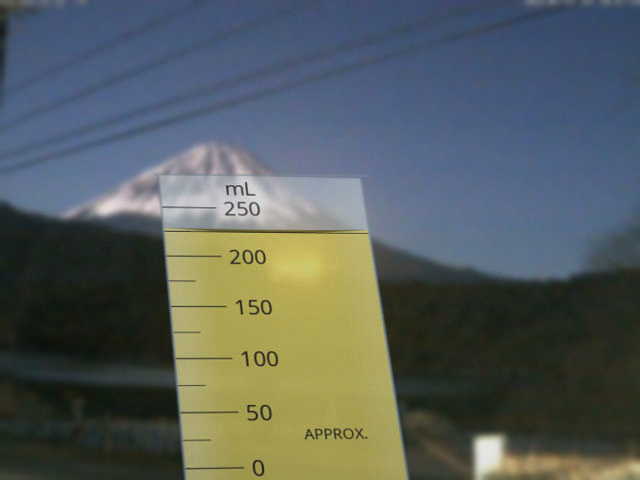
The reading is 225 mL
